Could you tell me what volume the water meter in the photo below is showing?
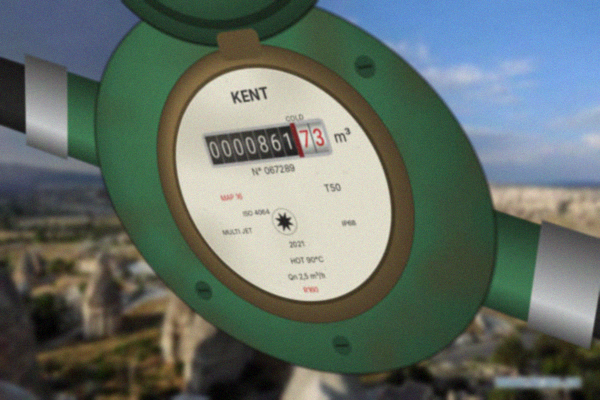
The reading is 861.73 m³
